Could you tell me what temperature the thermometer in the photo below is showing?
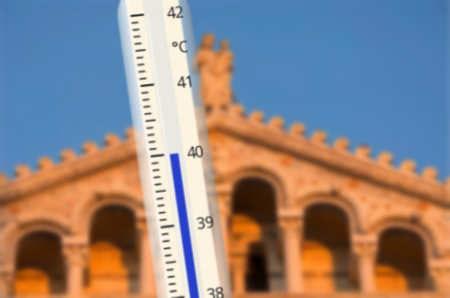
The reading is 40 °C
